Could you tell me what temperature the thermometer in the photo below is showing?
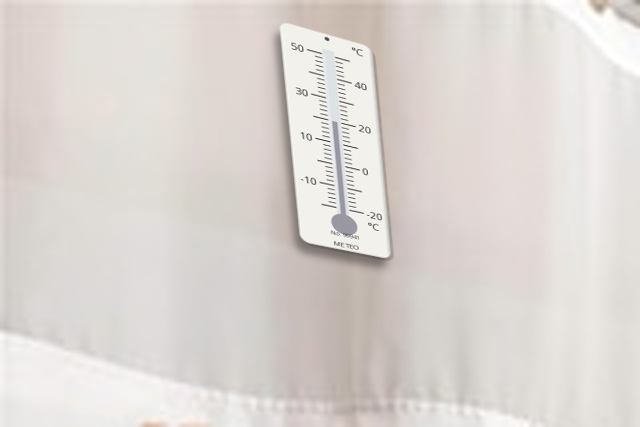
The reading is 20 °C
